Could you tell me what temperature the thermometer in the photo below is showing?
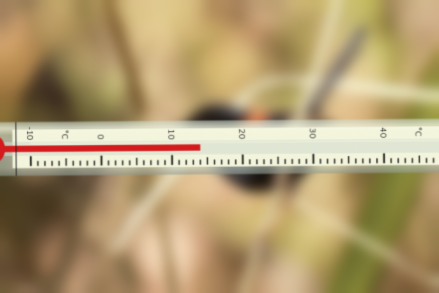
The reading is 14 °C
